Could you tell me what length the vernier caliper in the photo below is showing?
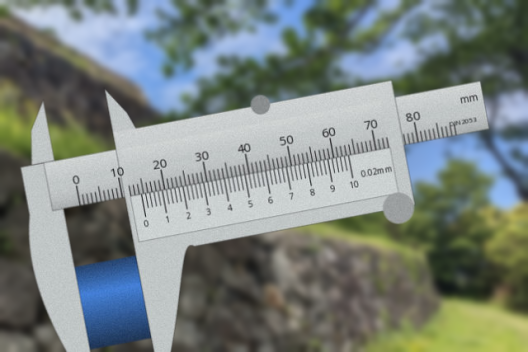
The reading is 14.5 mm
